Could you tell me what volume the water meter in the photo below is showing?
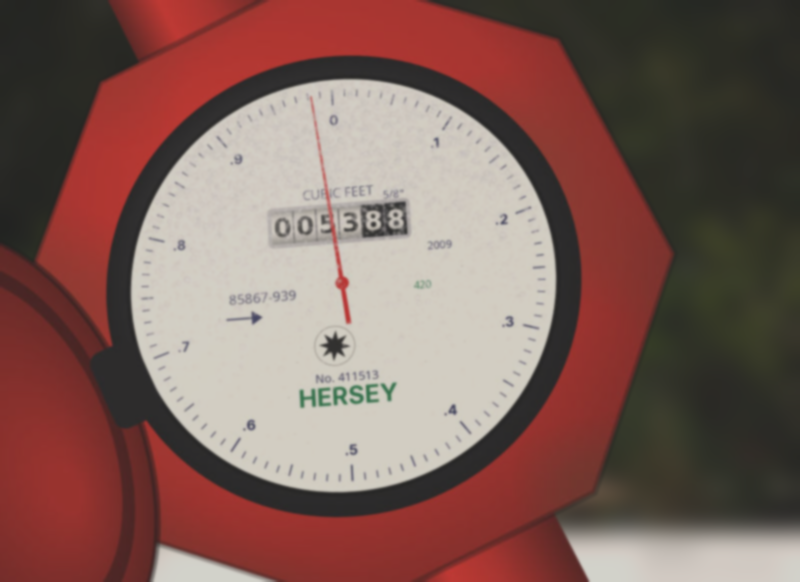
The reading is 5387.98 ft³
